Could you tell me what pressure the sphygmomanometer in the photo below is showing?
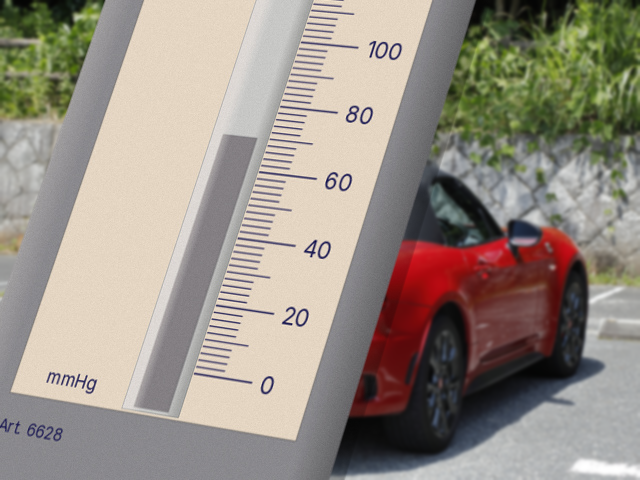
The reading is 70 mmHg
